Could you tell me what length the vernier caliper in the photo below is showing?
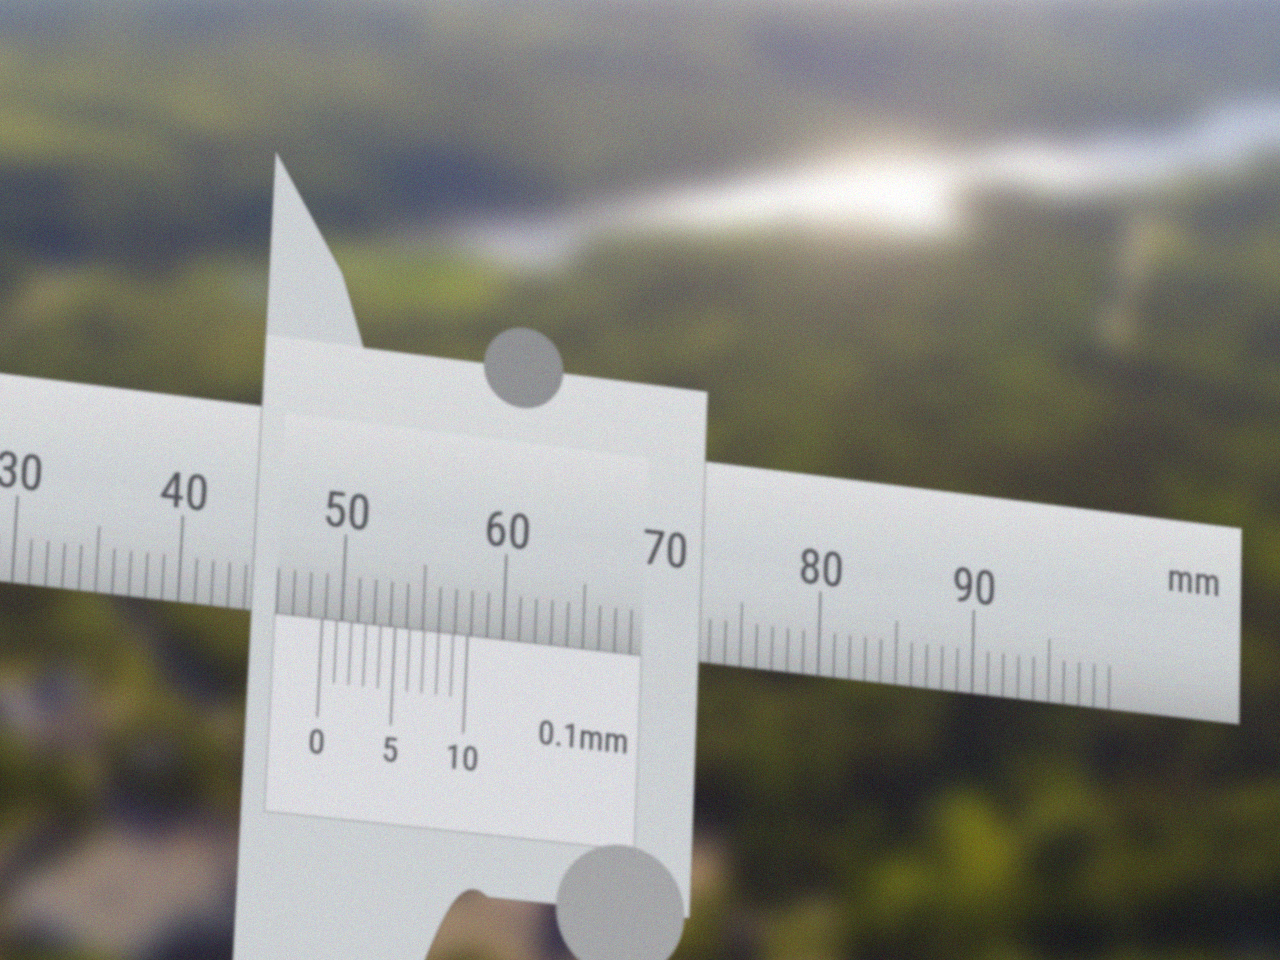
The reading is 48.8 mm
